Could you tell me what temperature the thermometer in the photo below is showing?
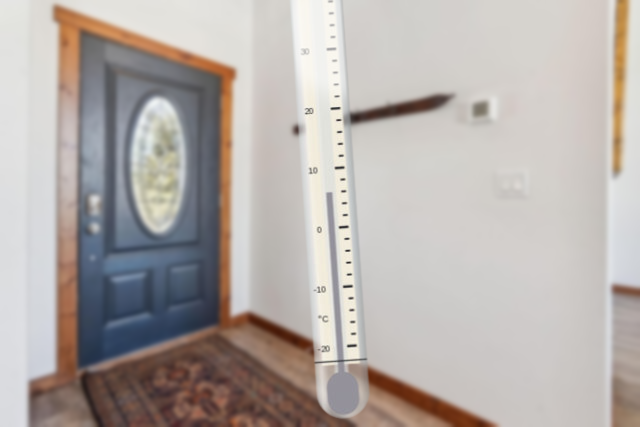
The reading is 6 °C
